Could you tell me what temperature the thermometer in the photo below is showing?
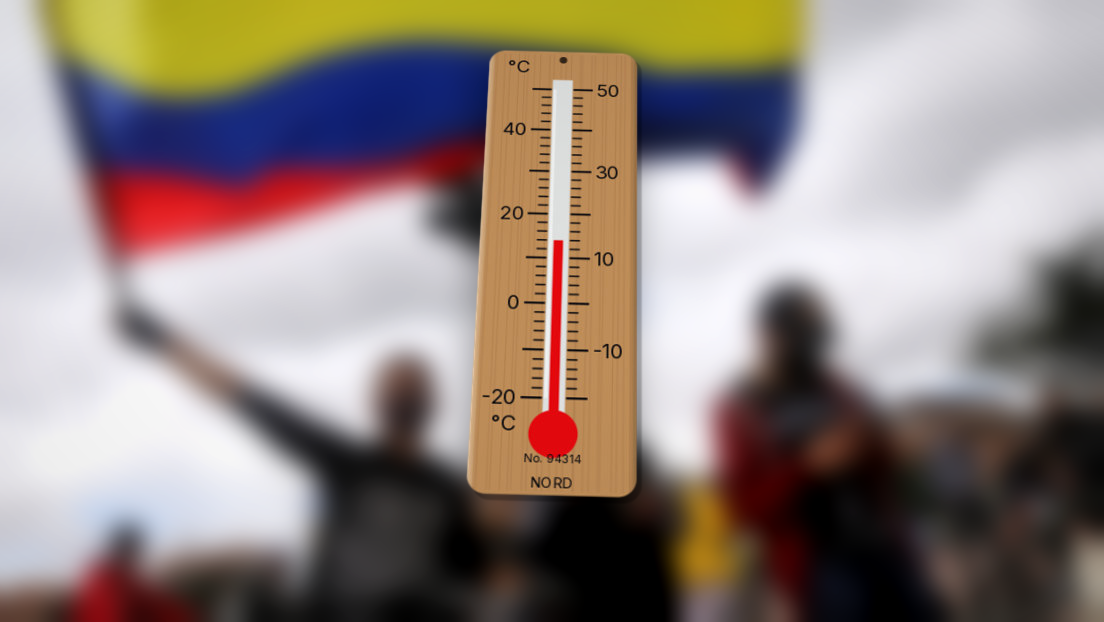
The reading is 14 °C
